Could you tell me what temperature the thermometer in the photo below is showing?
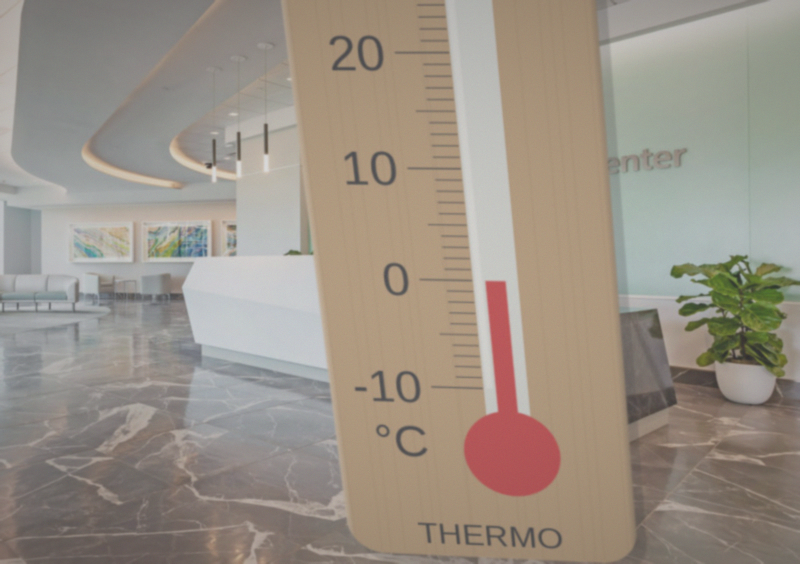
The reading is 0 °C
